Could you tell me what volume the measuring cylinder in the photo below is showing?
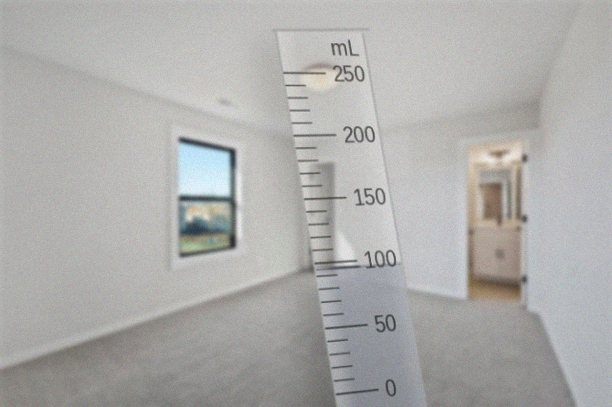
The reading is 95 mL
